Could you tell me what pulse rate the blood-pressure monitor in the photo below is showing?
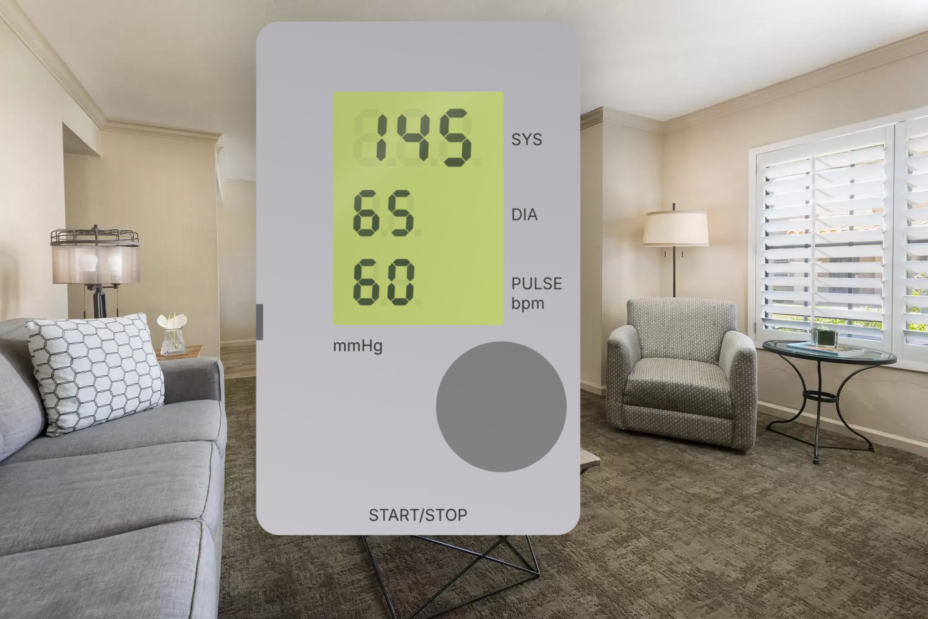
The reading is 60 bpm
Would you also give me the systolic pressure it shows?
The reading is 145 mmHg
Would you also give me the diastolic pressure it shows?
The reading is 65 mmHg
